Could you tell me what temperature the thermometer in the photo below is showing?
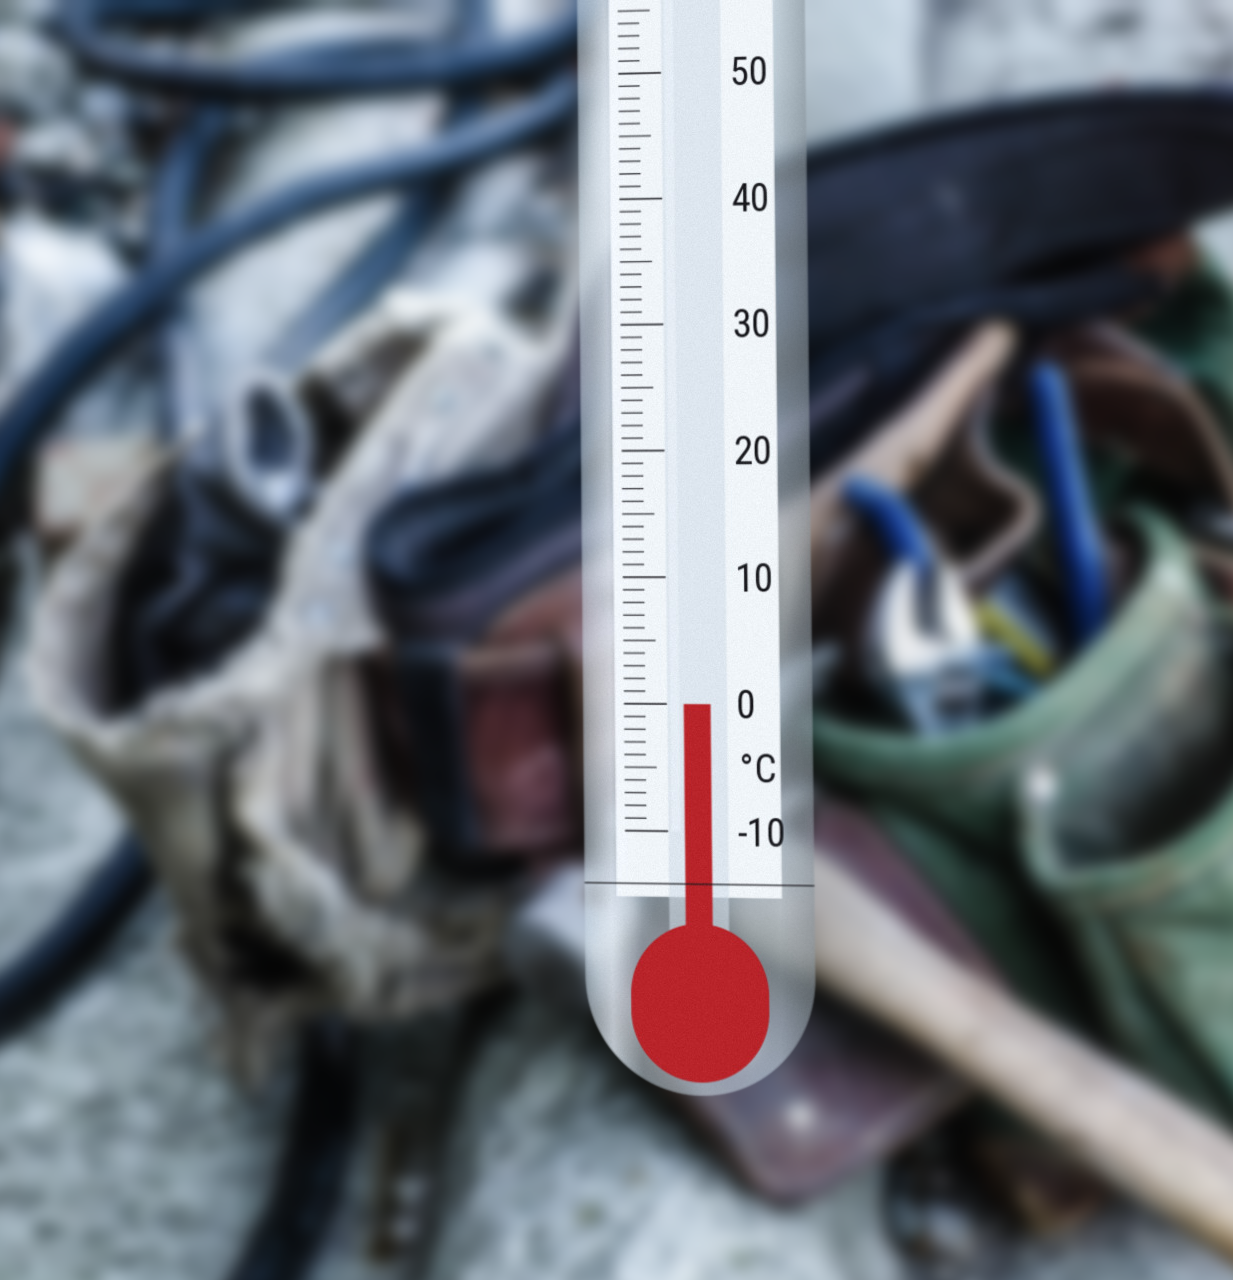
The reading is 0 °C
